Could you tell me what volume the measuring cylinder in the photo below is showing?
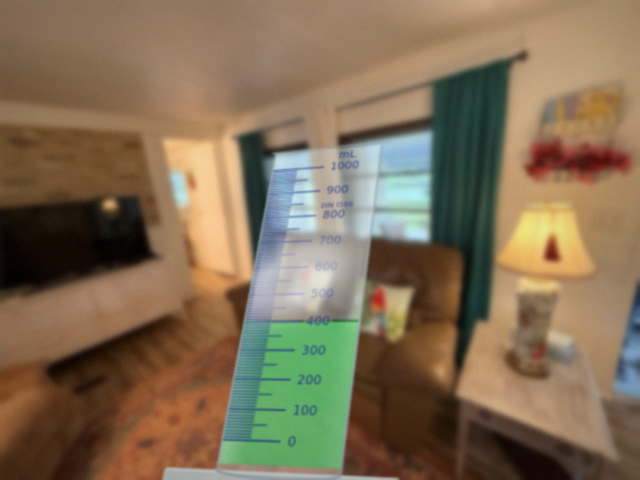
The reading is 400 mL
